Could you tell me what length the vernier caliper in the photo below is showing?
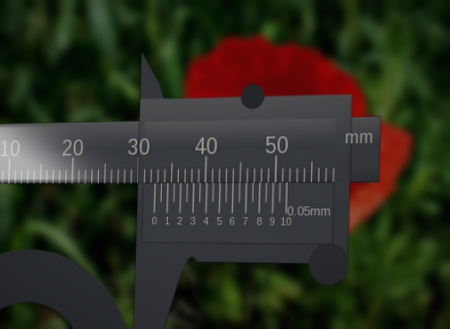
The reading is 32.6 mm
